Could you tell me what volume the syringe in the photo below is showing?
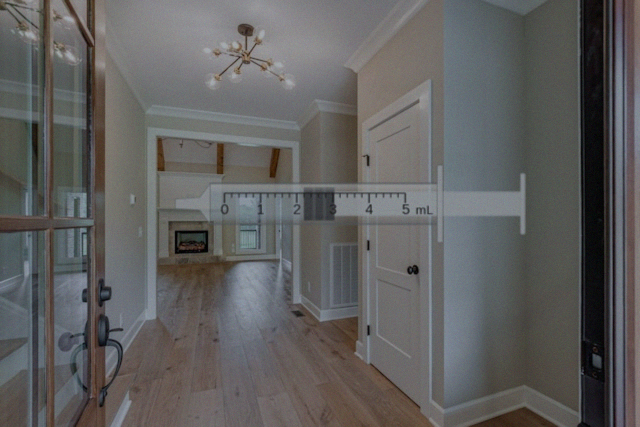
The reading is 2.2 mL
